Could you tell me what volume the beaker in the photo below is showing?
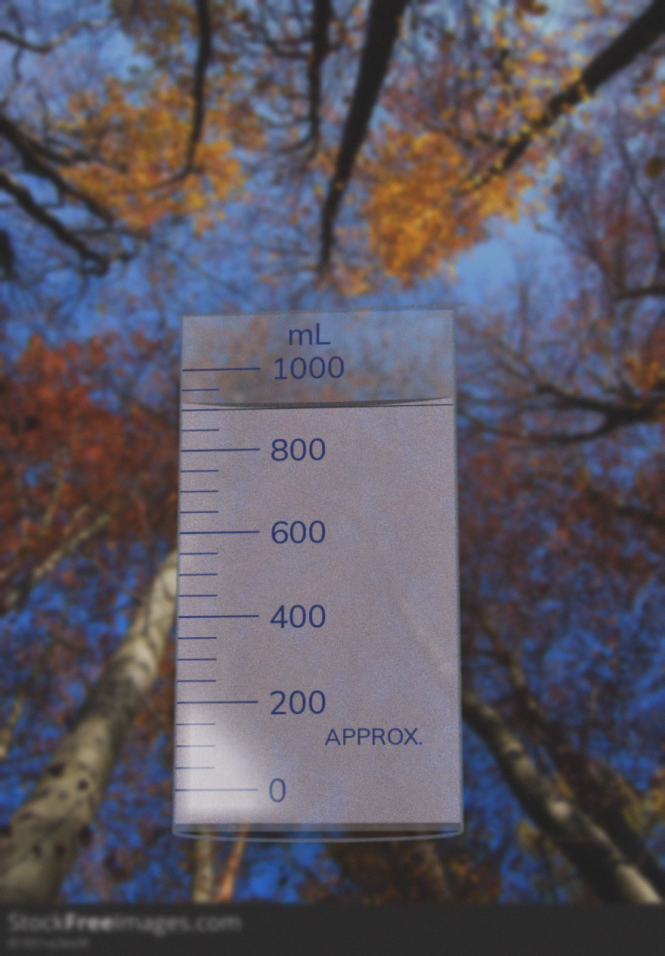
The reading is 900 mL
